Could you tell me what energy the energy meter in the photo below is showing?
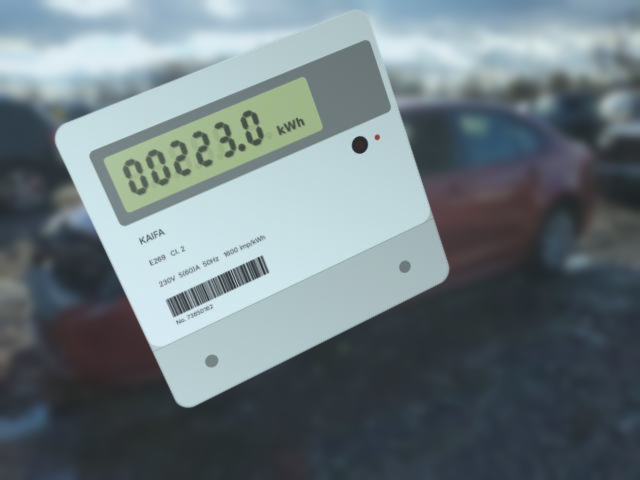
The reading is 223.0 kWh
